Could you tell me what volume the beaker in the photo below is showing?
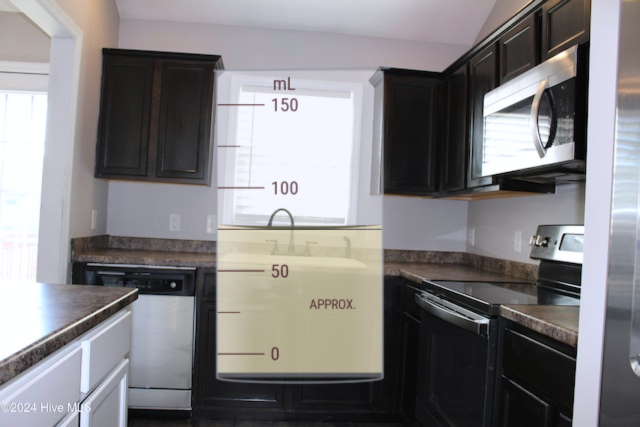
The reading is 75 mL
